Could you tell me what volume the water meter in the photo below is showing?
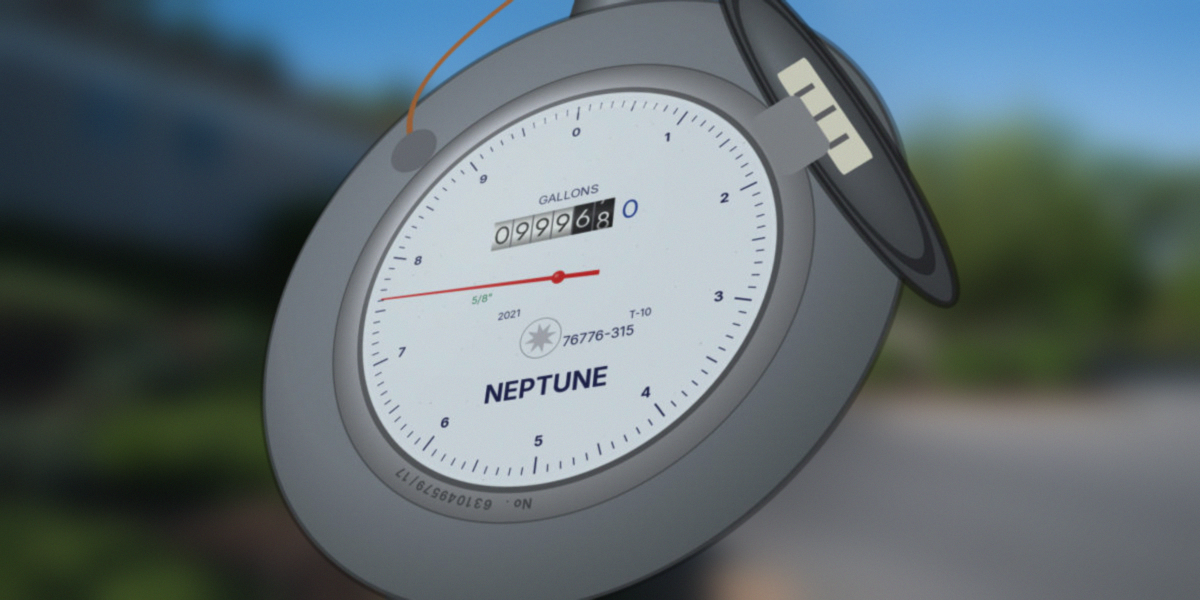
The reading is 999677.6 gal
